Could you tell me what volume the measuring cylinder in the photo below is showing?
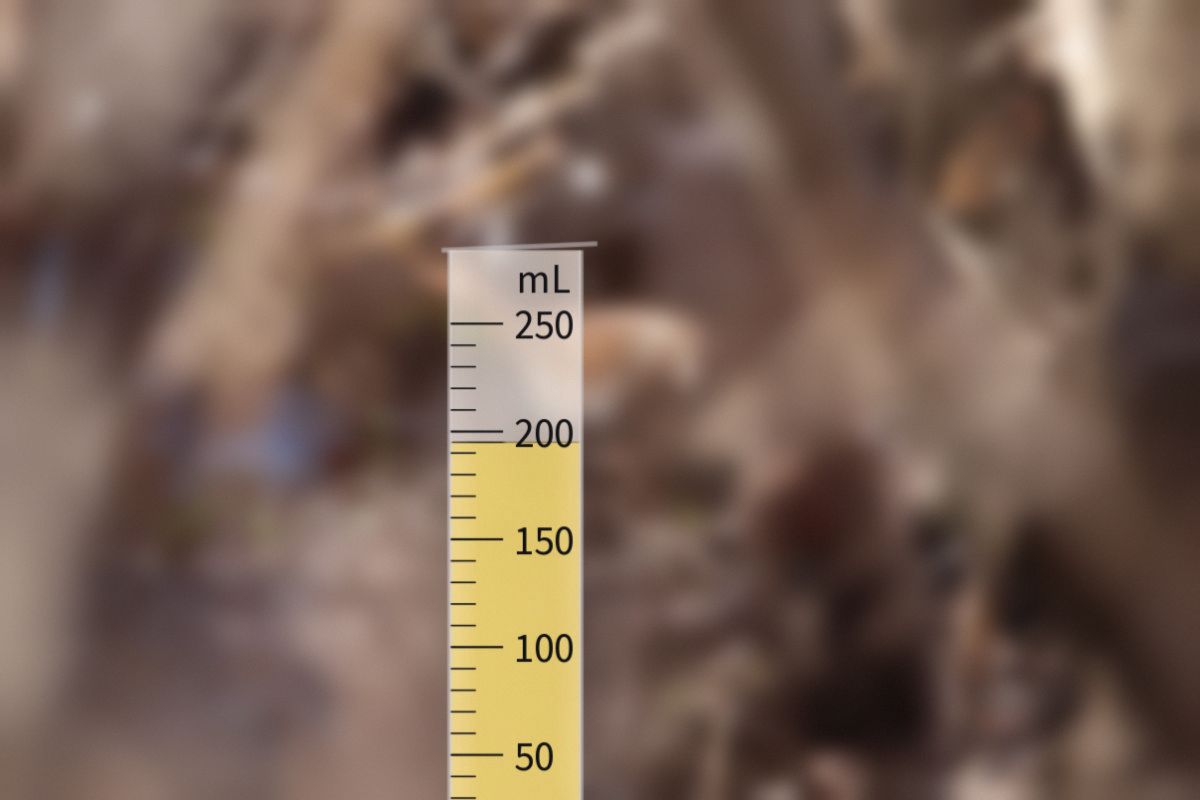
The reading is 195 mL
